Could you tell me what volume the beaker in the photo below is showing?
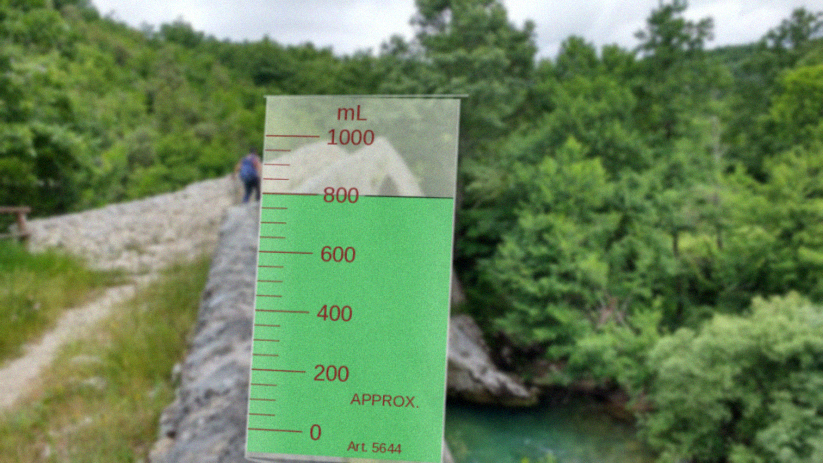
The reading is 800 mL
